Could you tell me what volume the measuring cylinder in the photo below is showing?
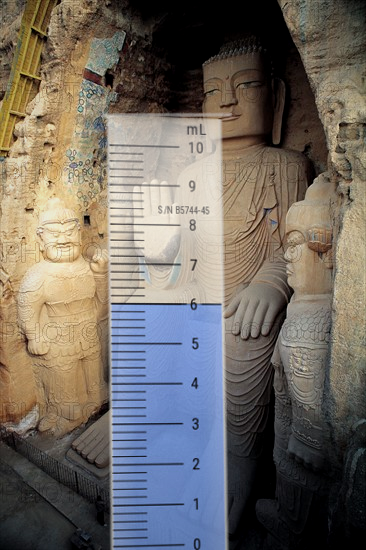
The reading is 6 mL
